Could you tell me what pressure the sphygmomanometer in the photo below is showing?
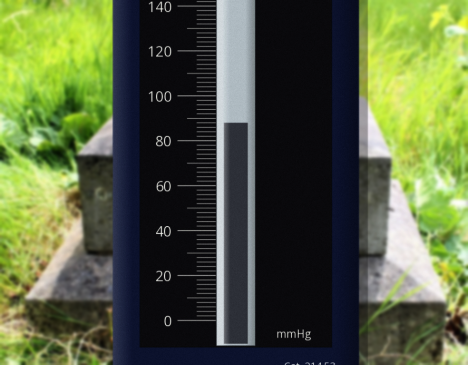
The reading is 88 mmHg
